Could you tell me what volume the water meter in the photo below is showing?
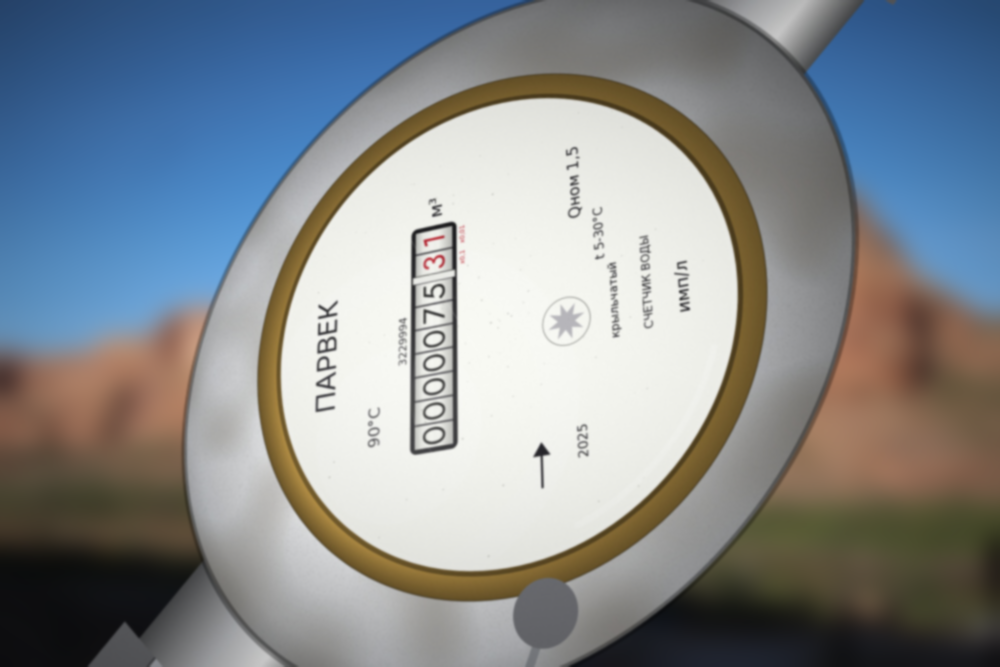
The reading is 75.31 m³
